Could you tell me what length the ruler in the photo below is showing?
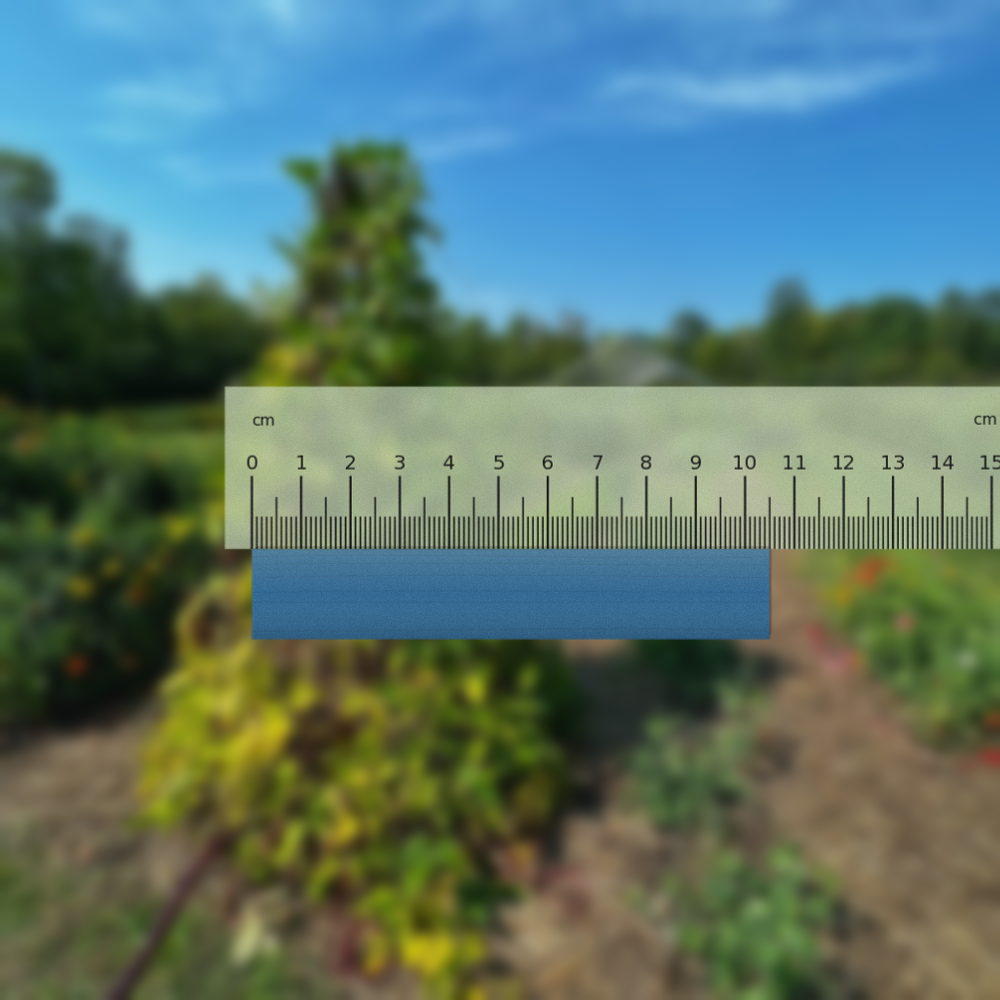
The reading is 10.5 cm
